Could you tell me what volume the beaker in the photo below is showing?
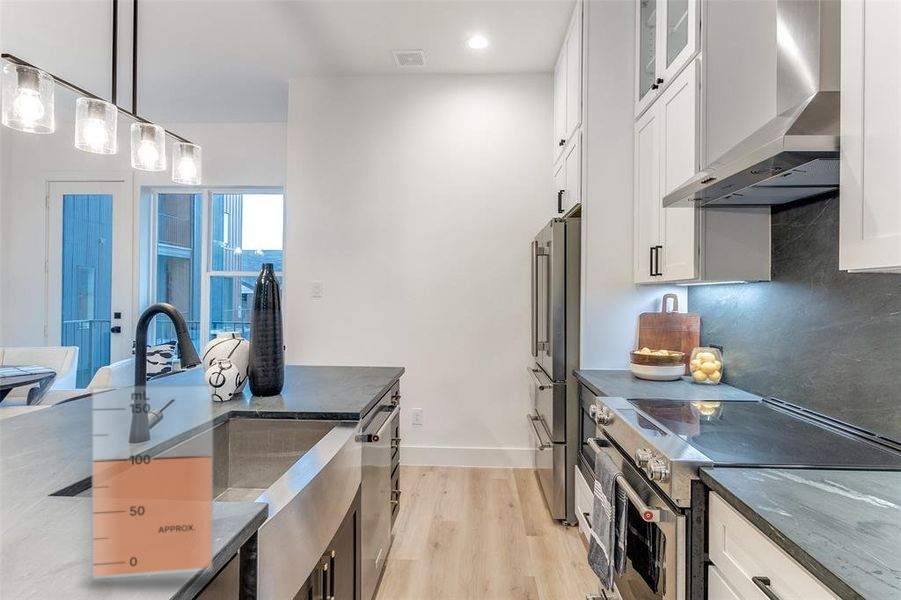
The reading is 100 mL
